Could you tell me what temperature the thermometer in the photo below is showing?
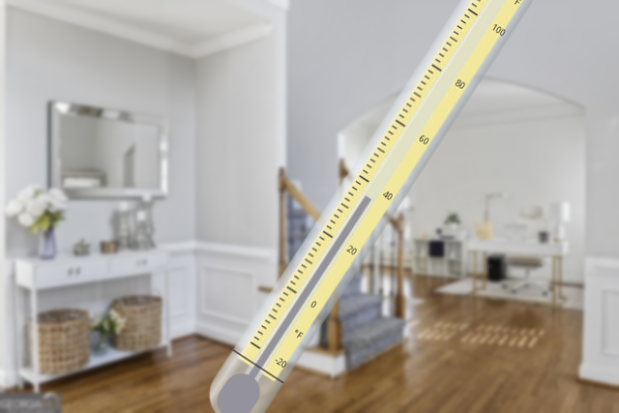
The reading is 36 °F
